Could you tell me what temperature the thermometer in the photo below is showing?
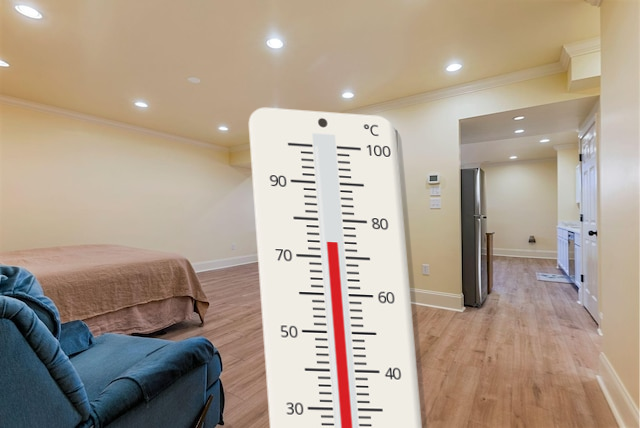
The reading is 74 °C
